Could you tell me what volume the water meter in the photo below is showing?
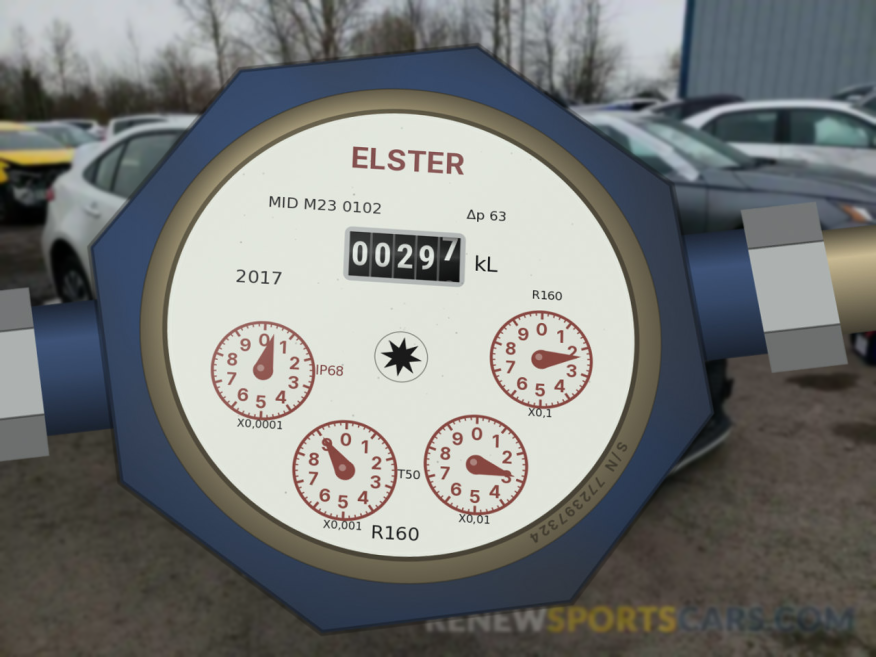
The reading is 297.2290 kL
